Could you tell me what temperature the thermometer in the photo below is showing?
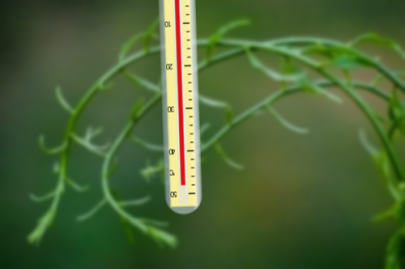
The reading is 48 °C
